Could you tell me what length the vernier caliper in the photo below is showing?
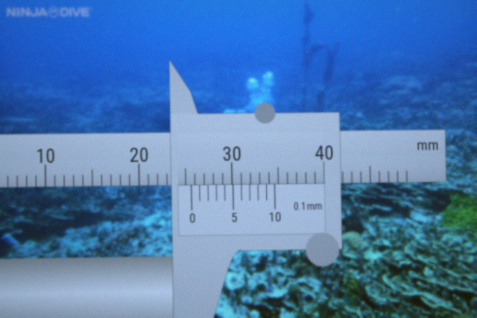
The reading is 25.6 mm
